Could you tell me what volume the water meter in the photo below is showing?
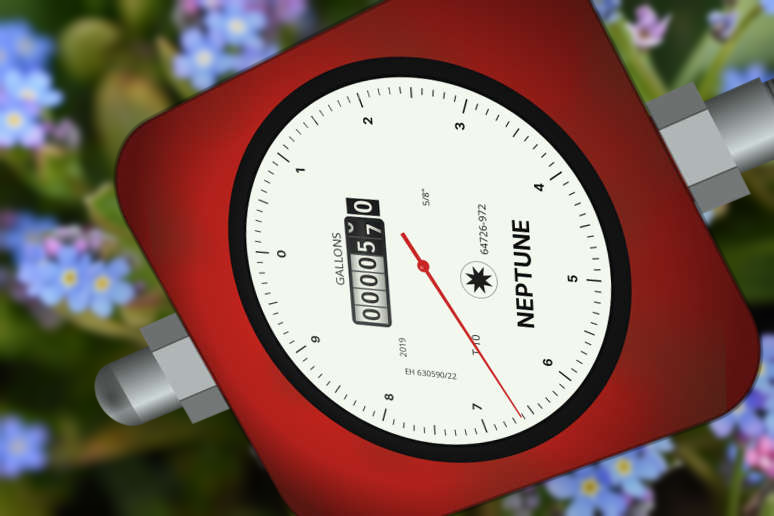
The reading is 566.6 gal
